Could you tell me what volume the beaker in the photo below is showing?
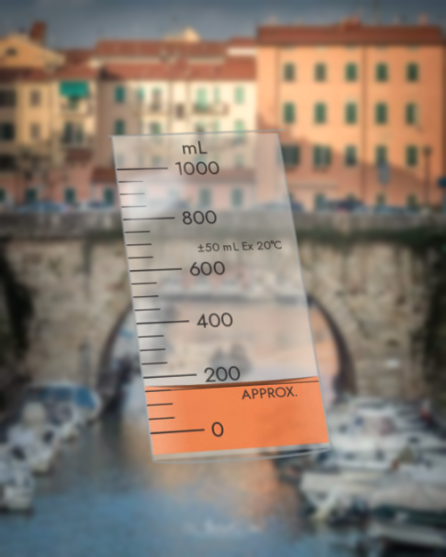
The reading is 150 mL
